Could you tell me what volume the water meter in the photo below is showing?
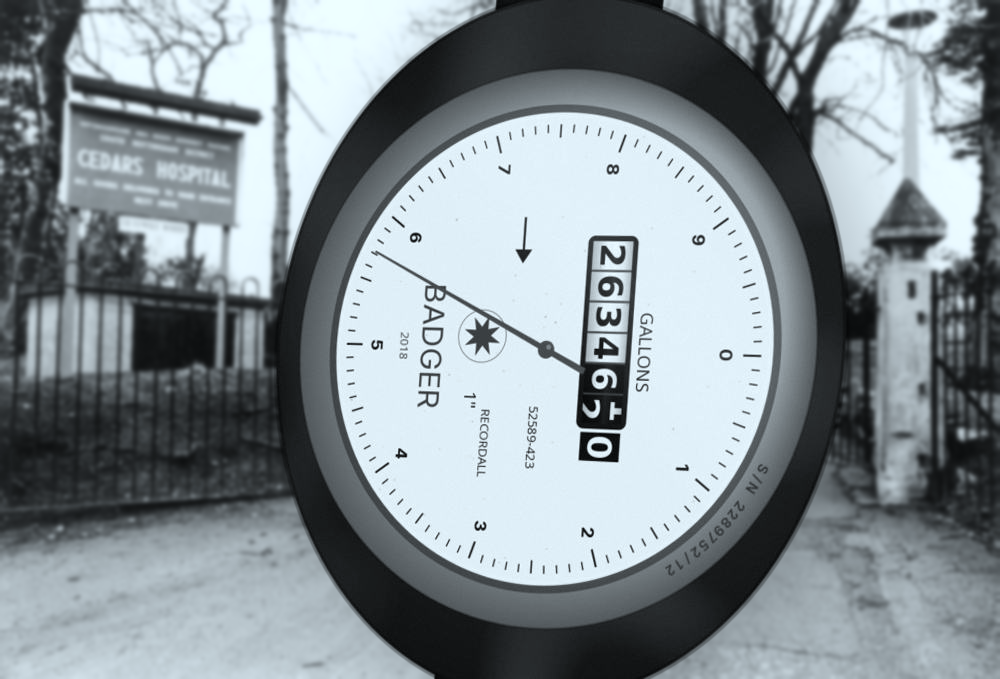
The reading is 2634615.7 gal
